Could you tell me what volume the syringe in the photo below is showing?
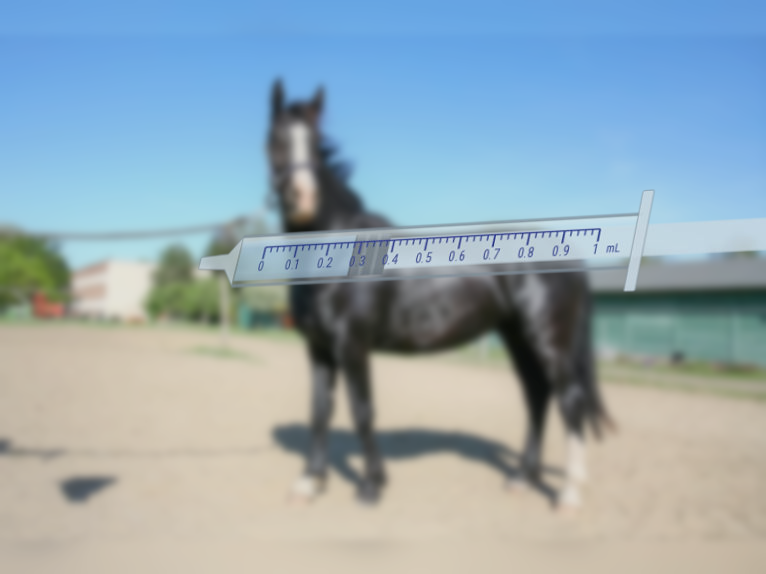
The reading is 0.28 mL
